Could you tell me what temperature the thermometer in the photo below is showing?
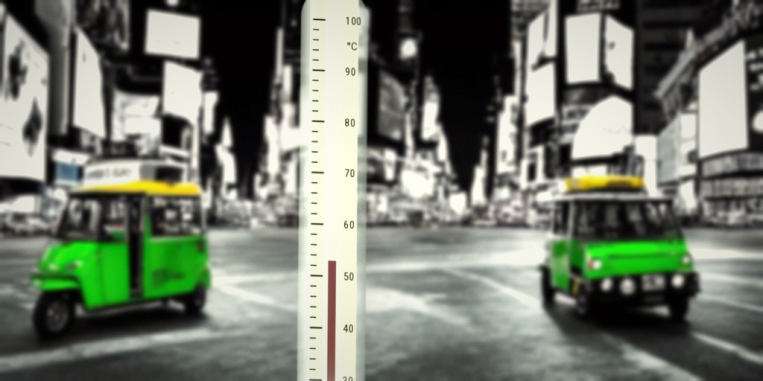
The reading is 53 °C
